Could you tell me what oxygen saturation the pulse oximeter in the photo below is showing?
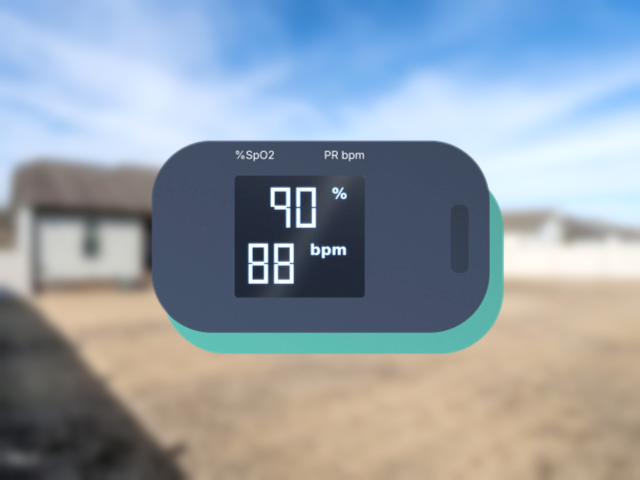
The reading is 90 %
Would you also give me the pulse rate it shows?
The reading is 88 bpm
